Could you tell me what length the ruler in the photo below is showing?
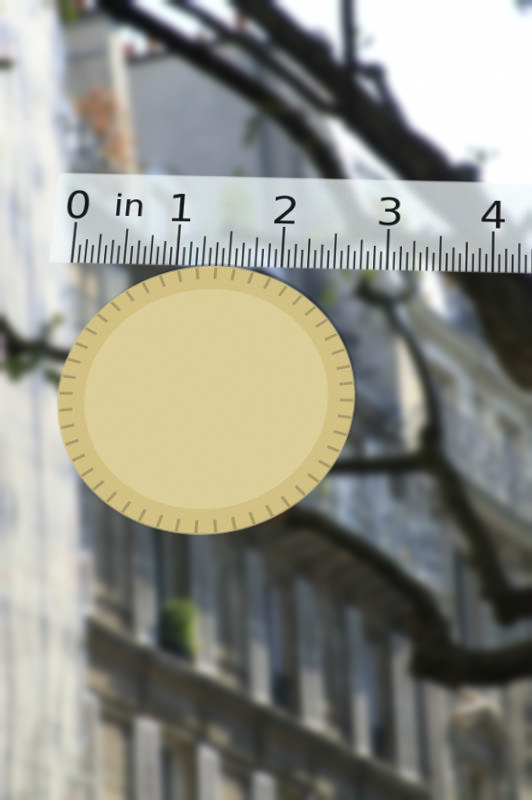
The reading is 2.75 in
